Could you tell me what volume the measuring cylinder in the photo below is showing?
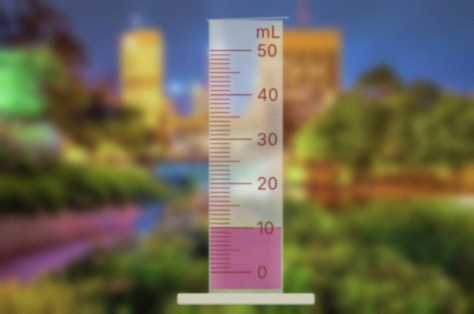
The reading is 10 mL
